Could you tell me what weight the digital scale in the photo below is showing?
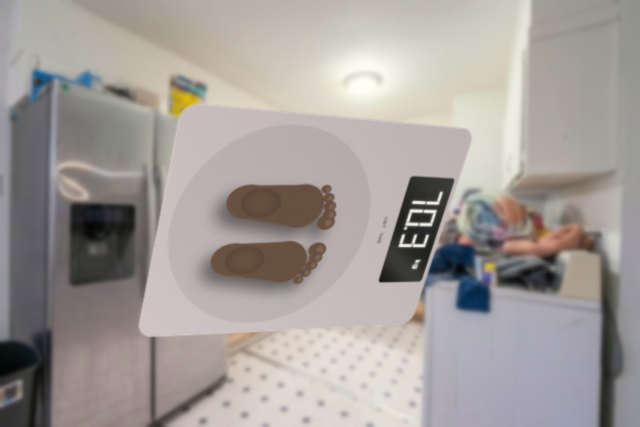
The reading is 70.3 kg
